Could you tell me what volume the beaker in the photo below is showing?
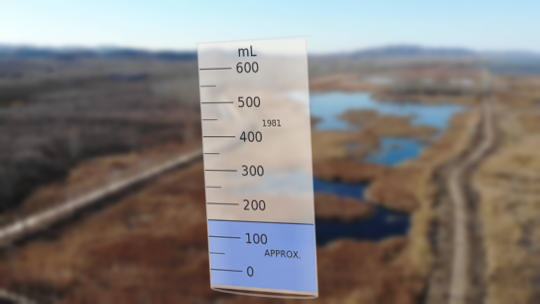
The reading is 150 mL
